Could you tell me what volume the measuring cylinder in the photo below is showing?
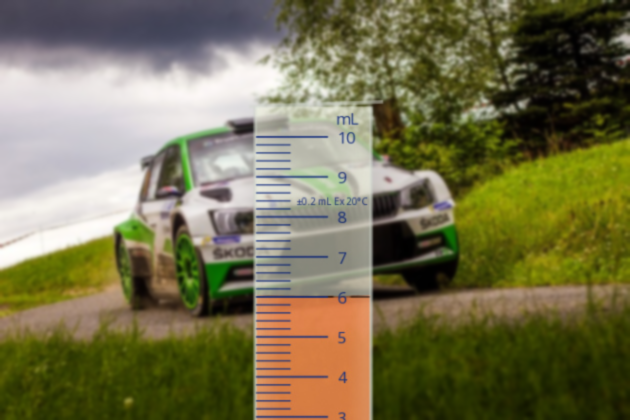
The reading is 6 mL
